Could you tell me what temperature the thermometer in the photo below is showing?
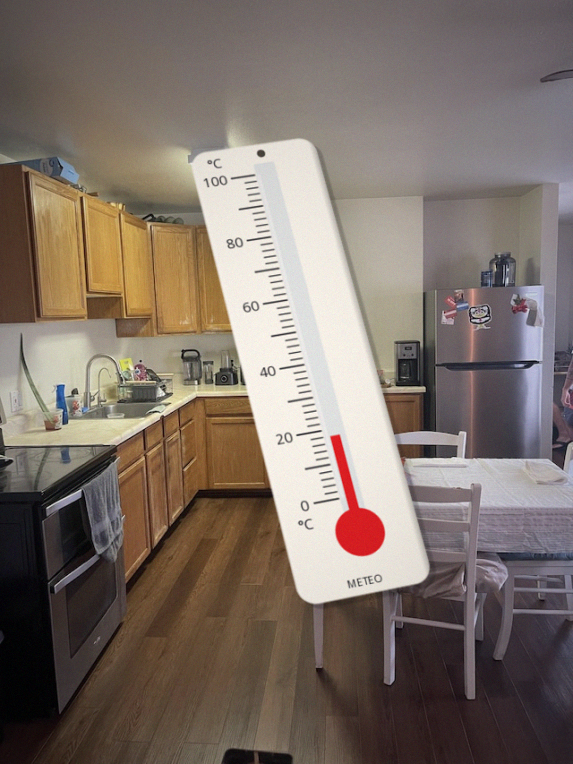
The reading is 18 °C
